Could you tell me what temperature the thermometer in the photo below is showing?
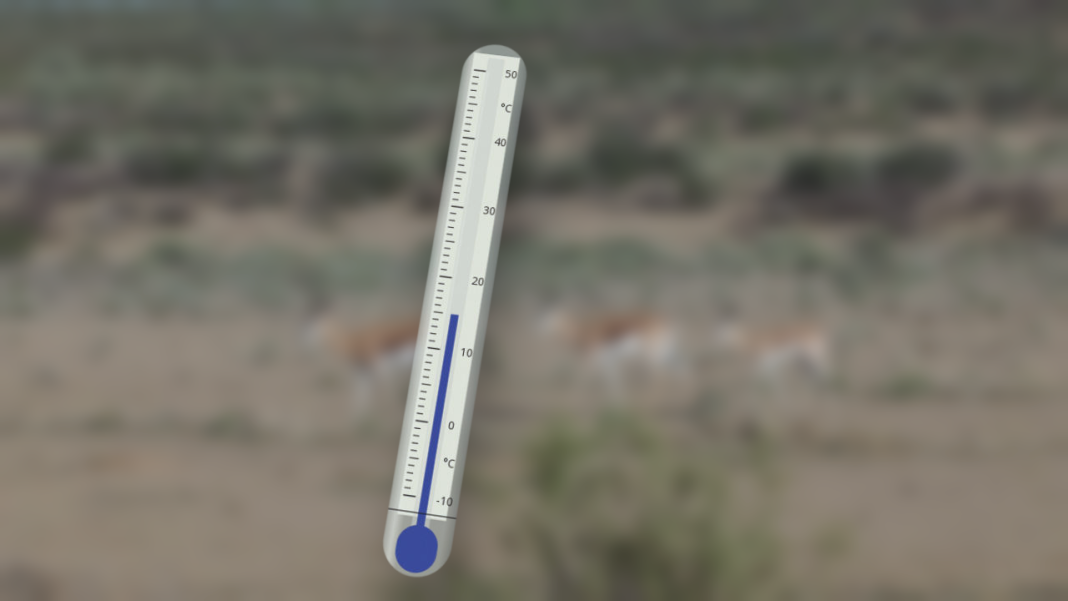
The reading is 15 °C
